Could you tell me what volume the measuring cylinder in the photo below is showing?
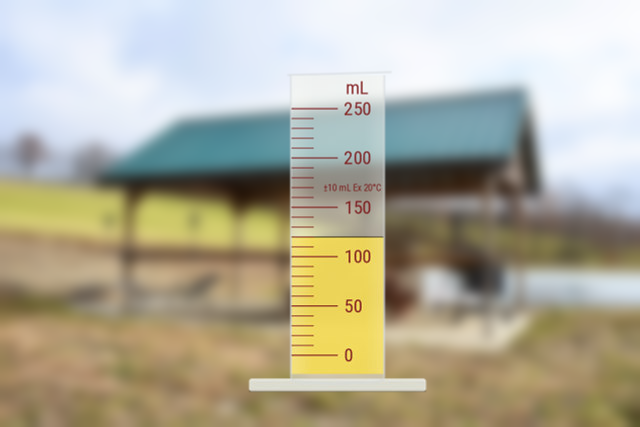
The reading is 120 mL
